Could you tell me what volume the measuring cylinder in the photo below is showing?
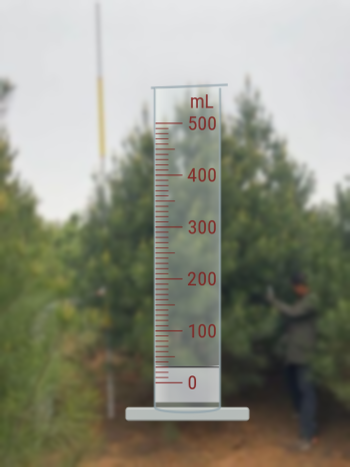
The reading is 30 mL
